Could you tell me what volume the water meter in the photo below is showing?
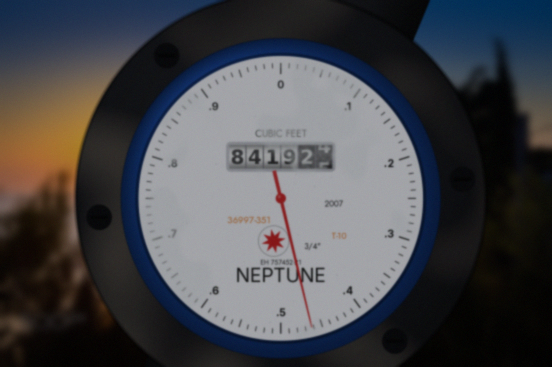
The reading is 841924.46 ft³
